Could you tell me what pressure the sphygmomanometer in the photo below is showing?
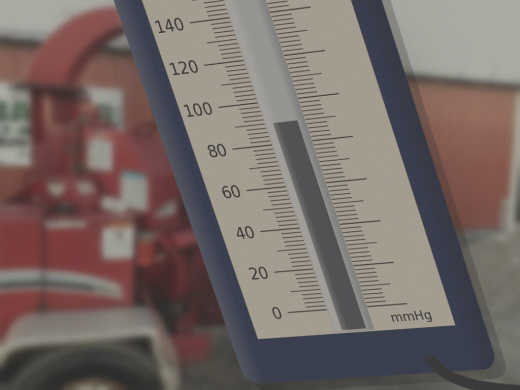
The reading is 90 mmHg
